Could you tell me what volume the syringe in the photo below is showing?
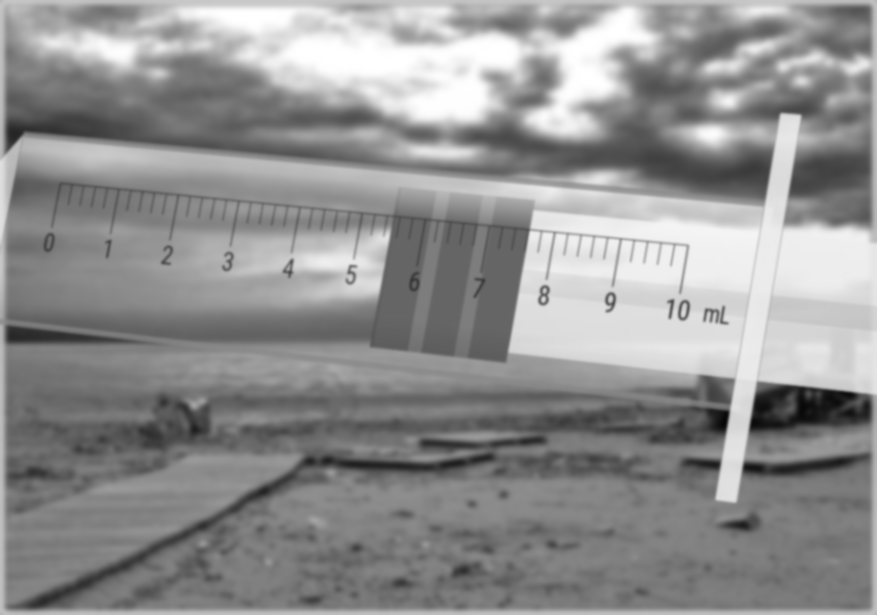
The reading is 5.5 mL
